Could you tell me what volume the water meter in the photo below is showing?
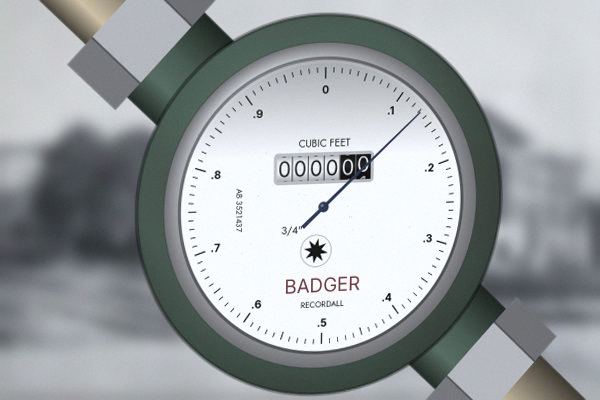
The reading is 0.13 ft³
